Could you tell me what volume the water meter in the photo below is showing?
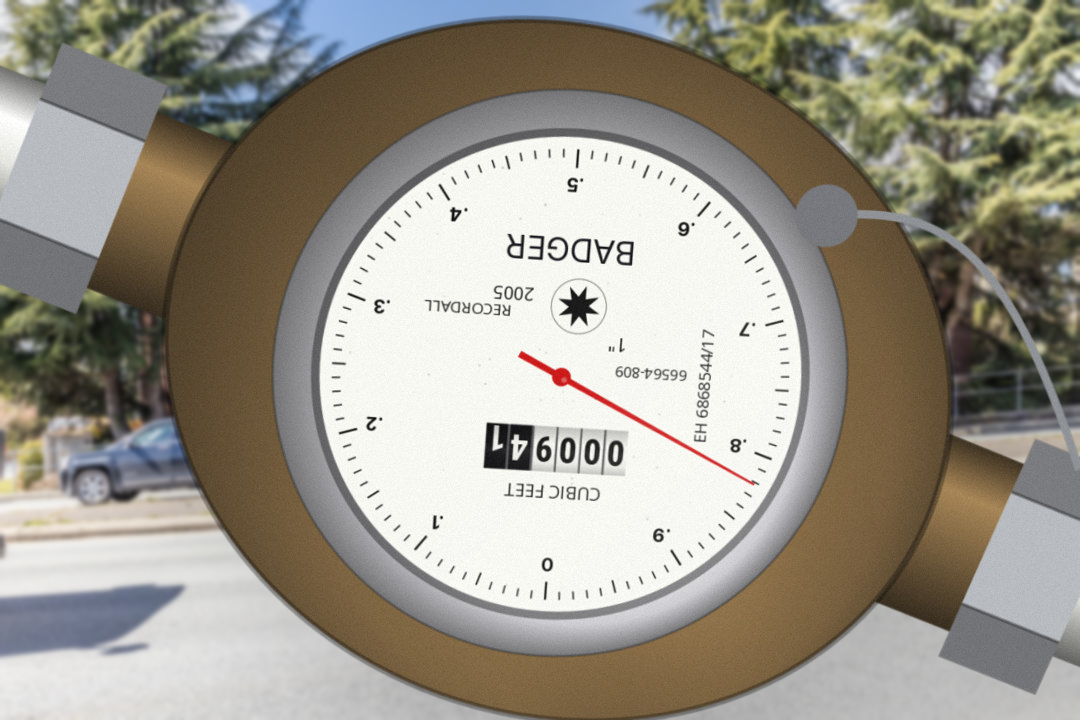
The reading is 940.82 ft³
